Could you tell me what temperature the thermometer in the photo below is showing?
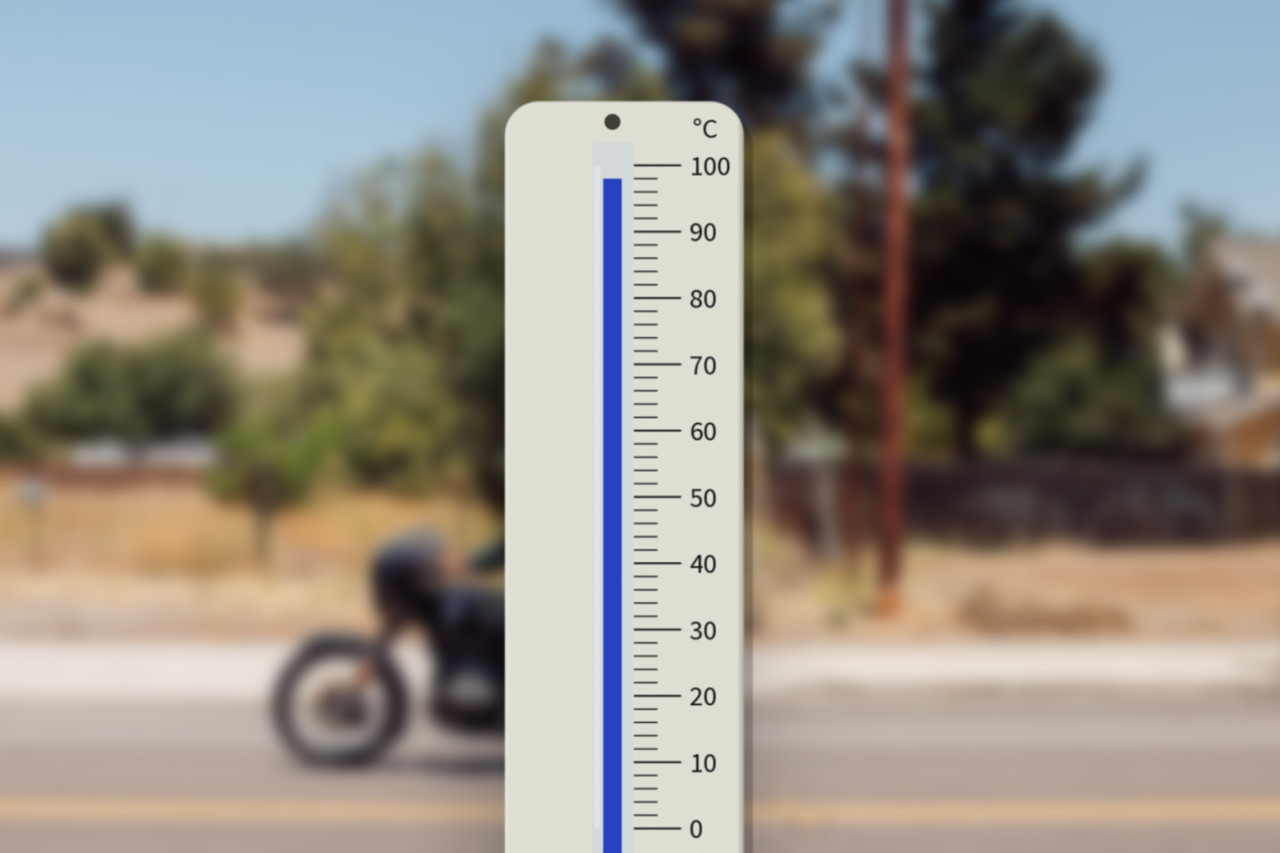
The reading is 98 °C
